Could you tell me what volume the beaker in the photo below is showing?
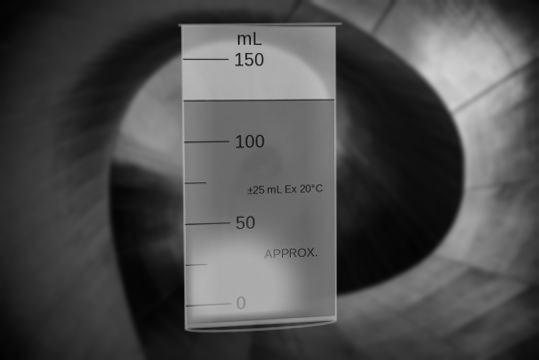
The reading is 125 mL
